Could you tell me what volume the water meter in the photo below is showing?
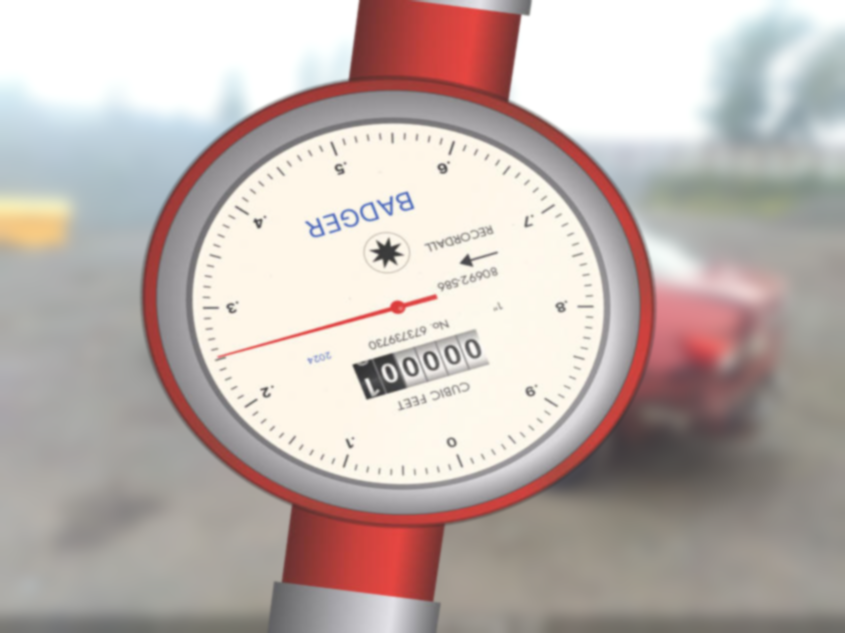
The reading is 1.25 ft³
